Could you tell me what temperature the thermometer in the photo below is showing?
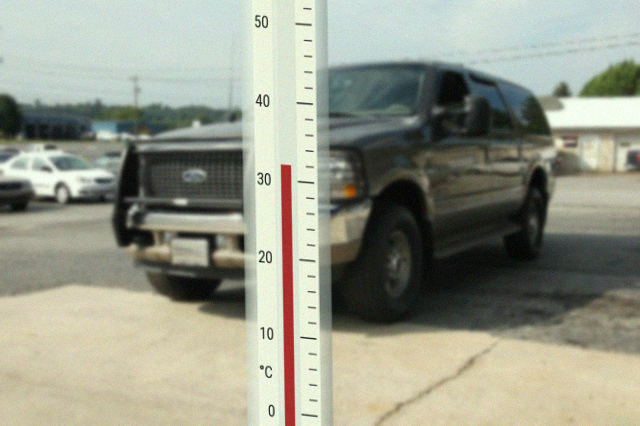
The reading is 32 °C
